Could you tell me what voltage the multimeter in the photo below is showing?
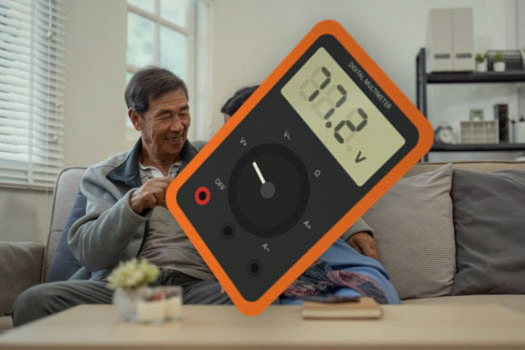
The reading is 77.2 V
